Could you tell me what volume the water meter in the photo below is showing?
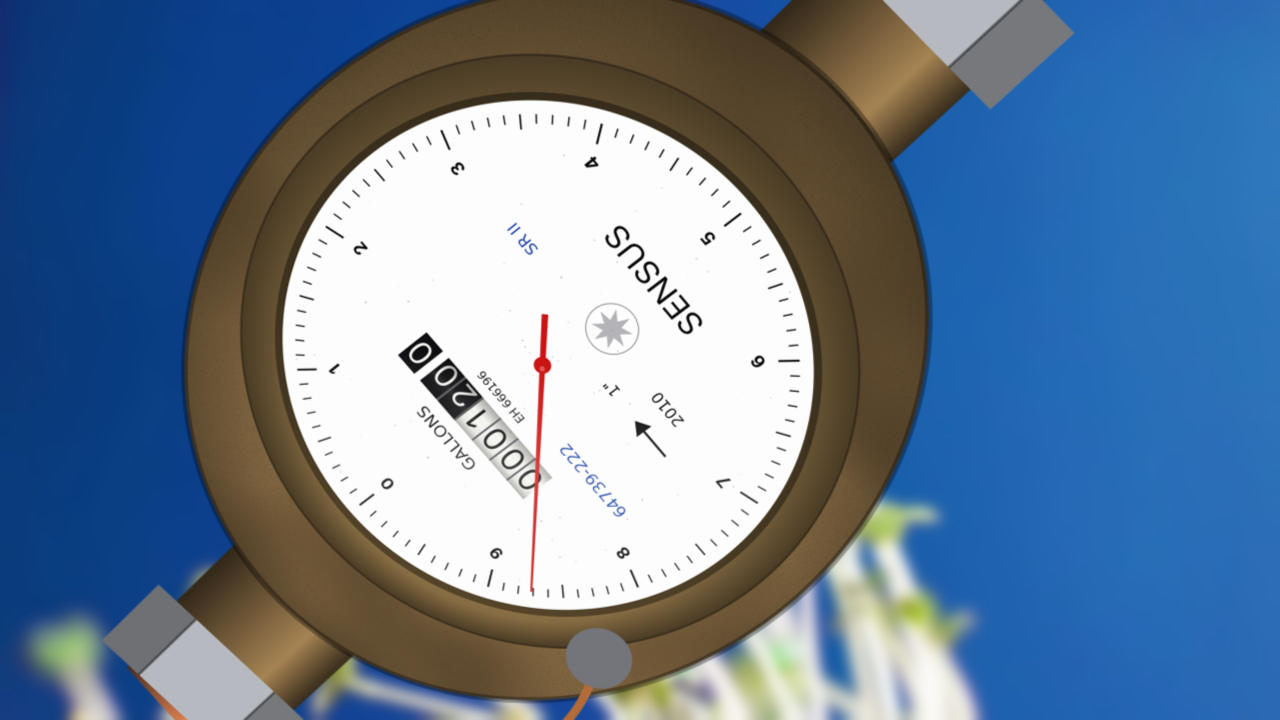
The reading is 1198.7 gal
